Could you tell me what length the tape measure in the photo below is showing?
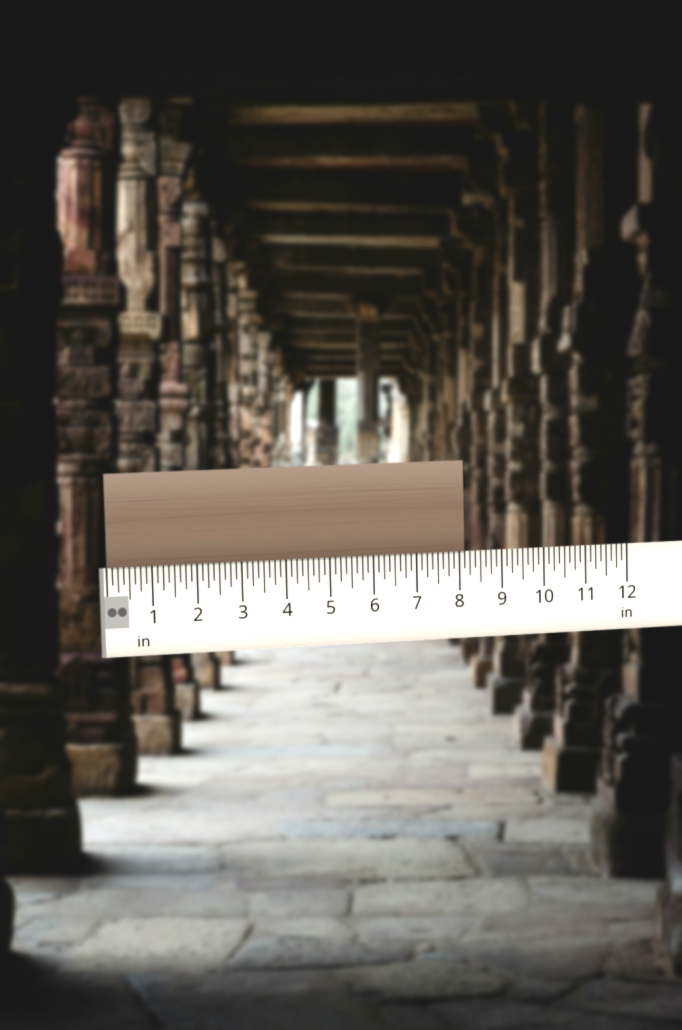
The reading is 8.125 in
